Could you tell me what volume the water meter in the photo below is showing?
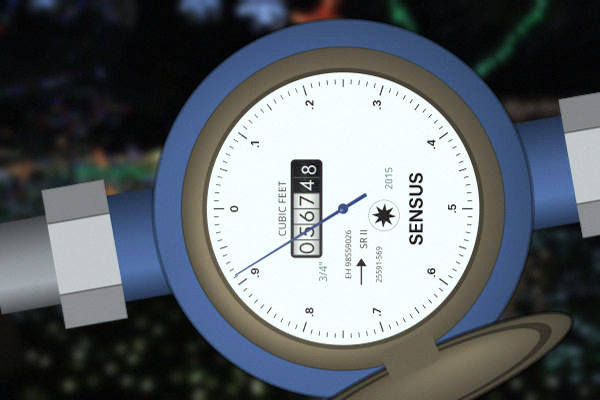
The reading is 56747.91 ft³
